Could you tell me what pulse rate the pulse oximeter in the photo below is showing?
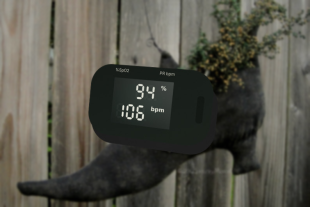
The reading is 106 bpm
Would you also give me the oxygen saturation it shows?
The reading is 94 %
